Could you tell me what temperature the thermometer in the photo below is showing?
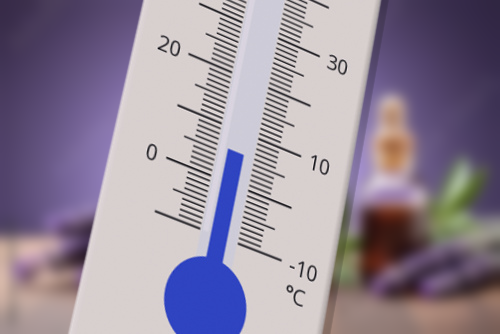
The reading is 6 °C
